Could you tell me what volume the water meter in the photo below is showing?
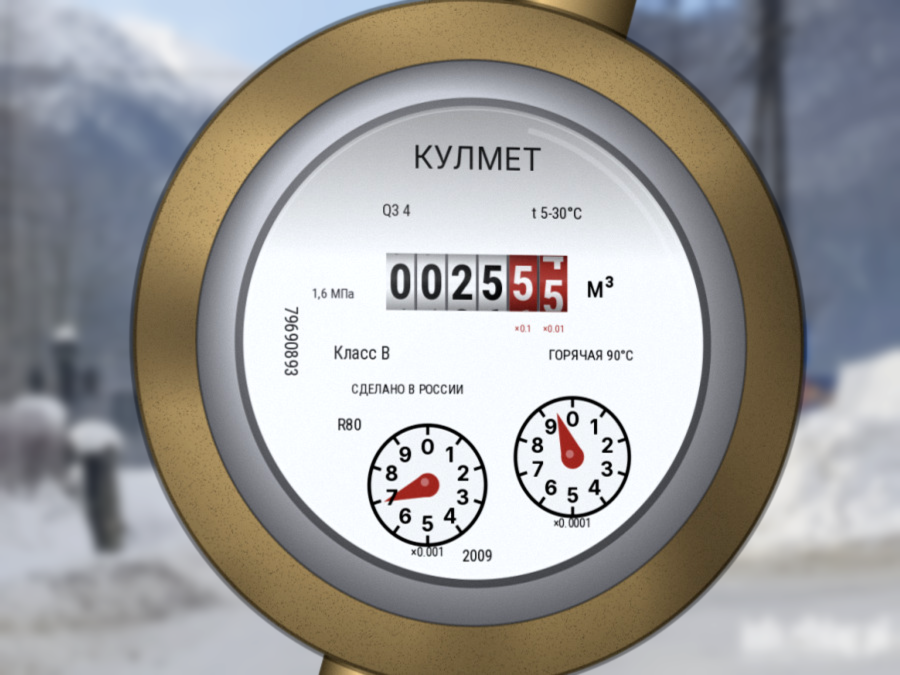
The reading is 25.5469 m³
